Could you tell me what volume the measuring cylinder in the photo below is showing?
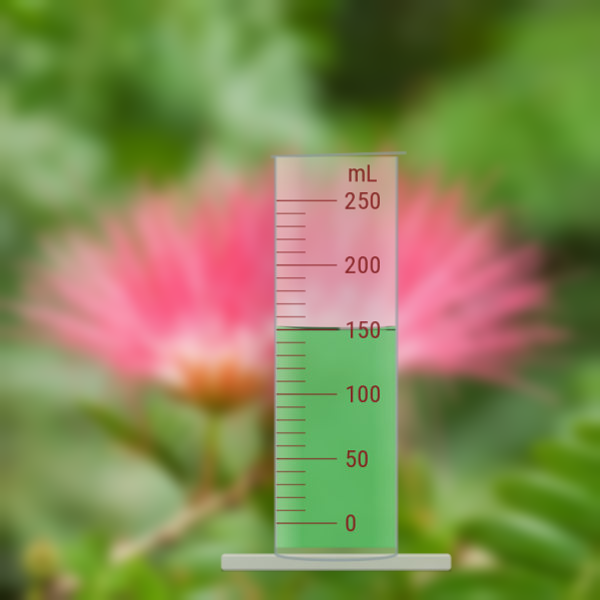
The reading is 150 mL
